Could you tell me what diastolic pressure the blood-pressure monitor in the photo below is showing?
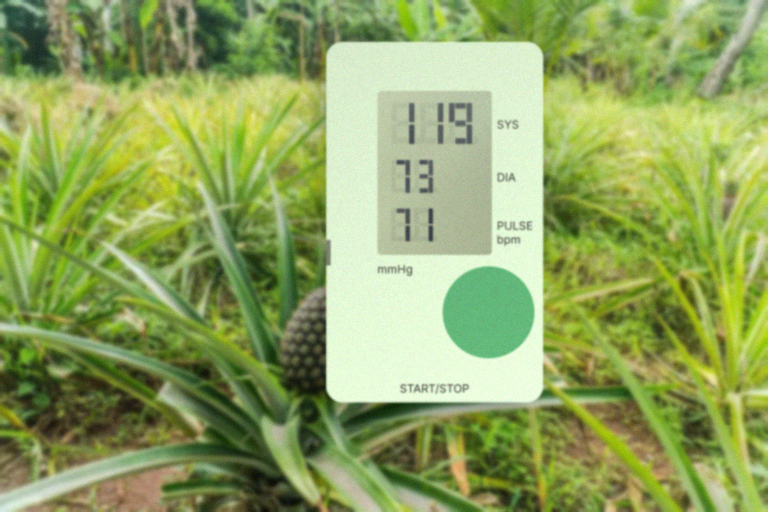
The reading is 73 mmHg
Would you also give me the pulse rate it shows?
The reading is 71 bpm
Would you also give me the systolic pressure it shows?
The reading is 119 mmHg
